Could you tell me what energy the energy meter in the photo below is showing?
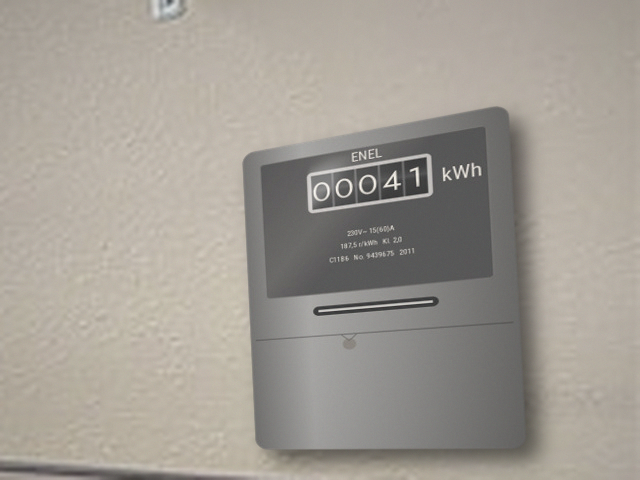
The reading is 41 kWh
